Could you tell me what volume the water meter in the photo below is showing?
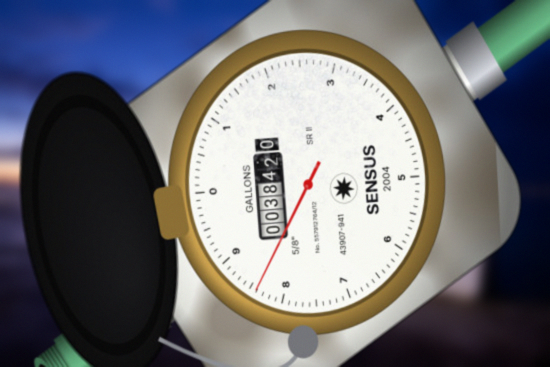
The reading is 38418.4 gal
